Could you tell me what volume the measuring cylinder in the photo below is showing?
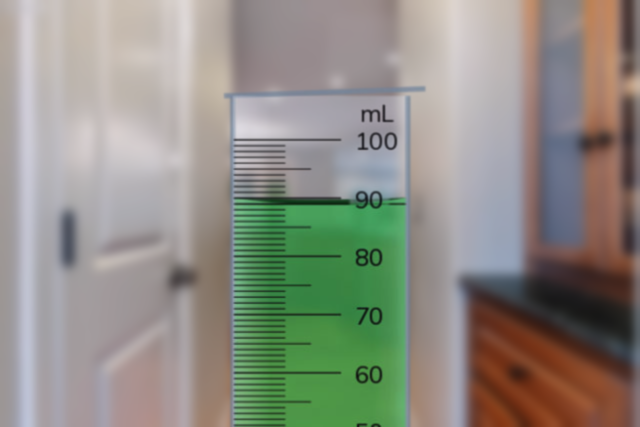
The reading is 89 mL
